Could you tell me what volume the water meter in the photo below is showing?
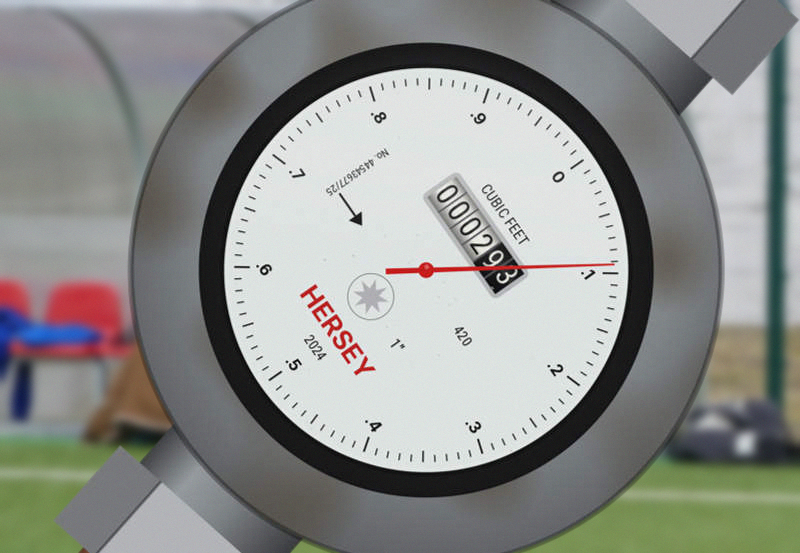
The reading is 293.09 ft³
